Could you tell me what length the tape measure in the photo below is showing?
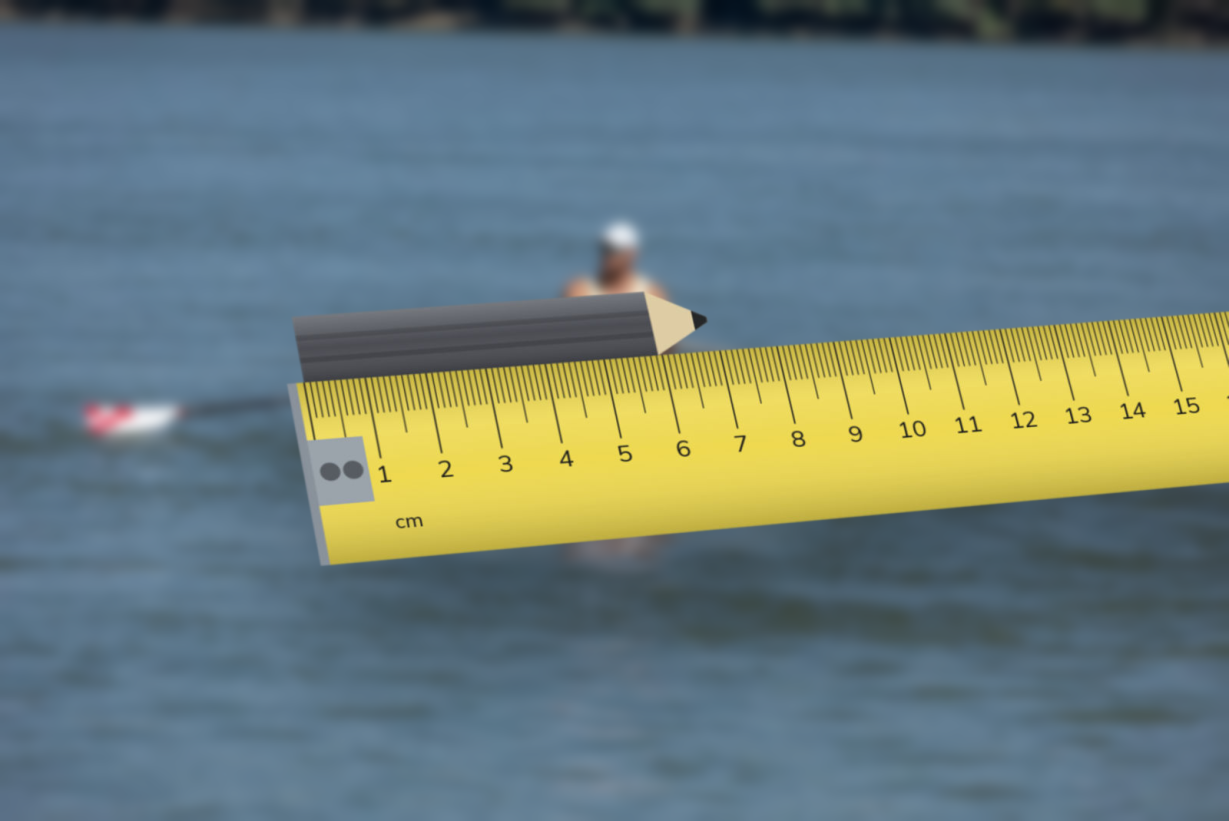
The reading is 6.9 cm
